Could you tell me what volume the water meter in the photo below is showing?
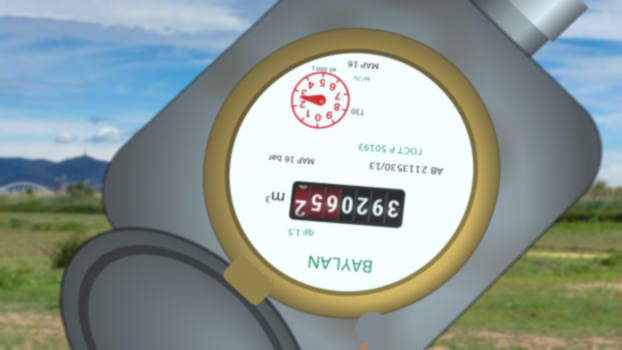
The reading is 3920.6522 m³
